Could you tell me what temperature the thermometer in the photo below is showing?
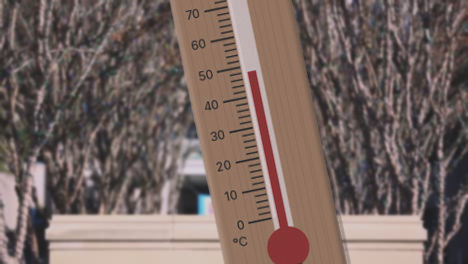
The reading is 48 °C
